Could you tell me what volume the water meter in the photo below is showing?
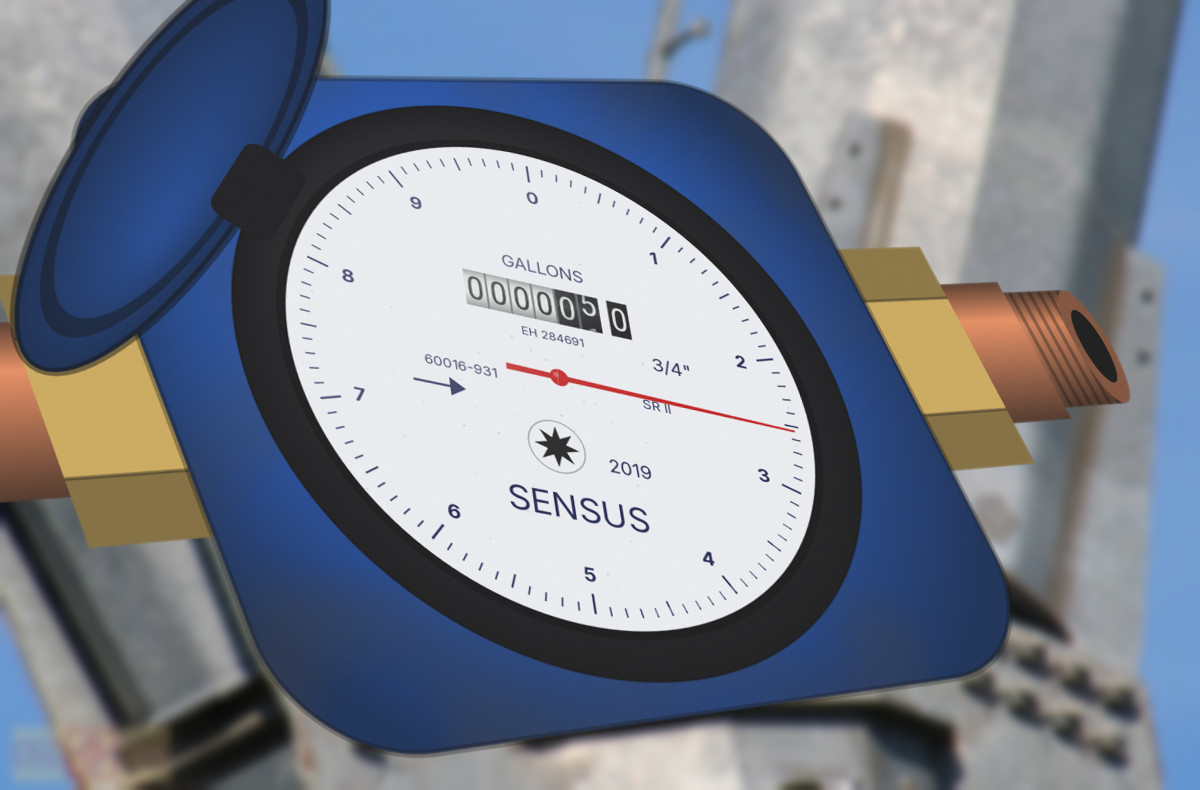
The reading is 52.5 gal
